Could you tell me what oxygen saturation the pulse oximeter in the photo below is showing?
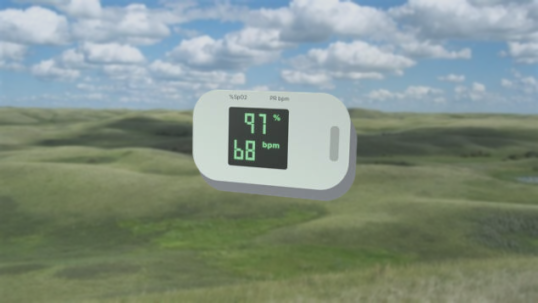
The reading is 97 %
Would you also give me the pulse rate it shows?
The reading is 68 bpm
